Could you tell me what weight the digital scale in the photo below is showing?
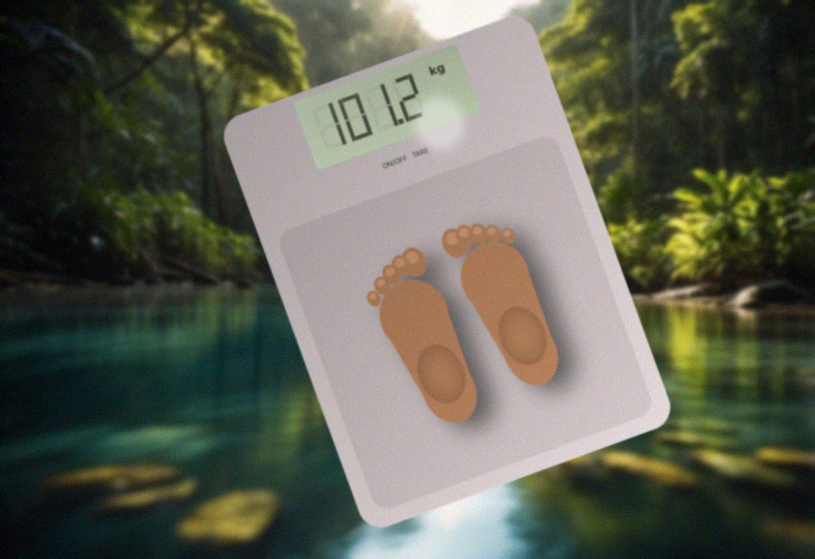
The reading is 101.2 kg
